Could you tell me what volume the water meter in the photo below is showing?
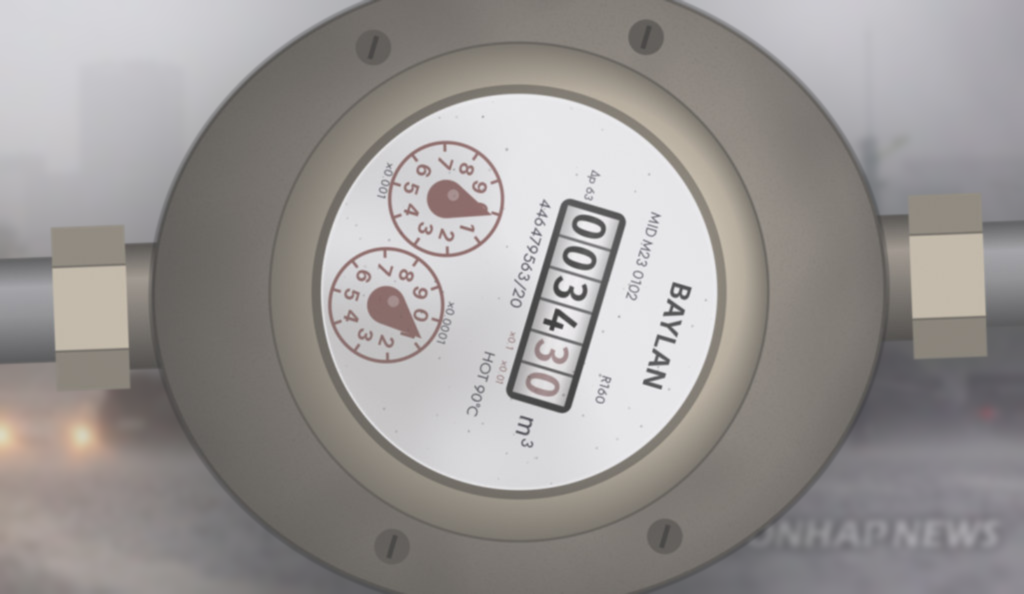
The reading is 34.3000 m³
